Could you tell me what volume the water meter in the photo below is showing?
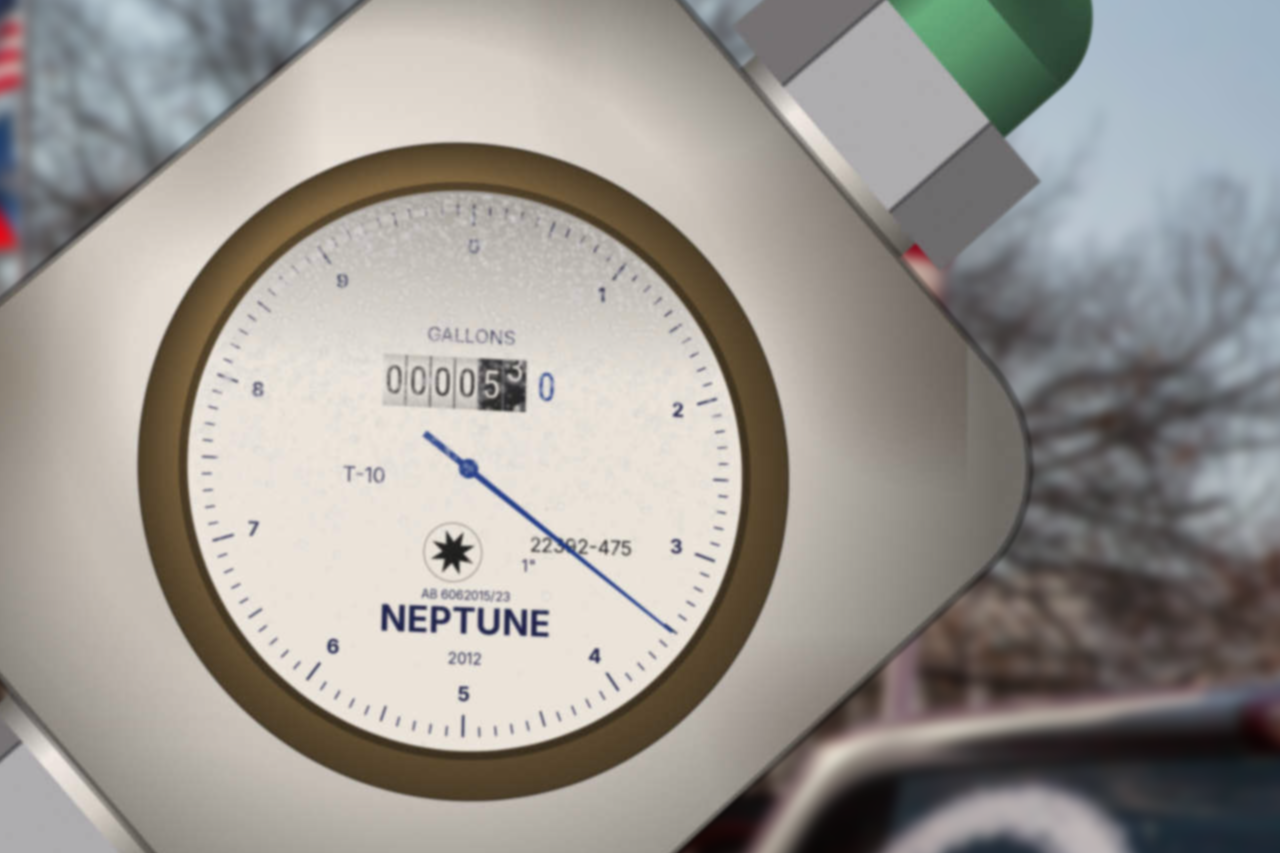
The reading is 533.5 gal
